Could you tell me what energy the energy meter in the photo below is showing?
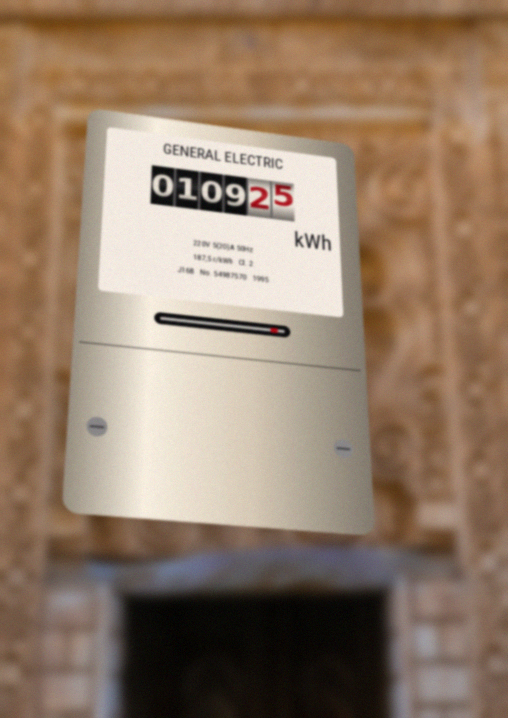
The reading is 109.25 kWh
